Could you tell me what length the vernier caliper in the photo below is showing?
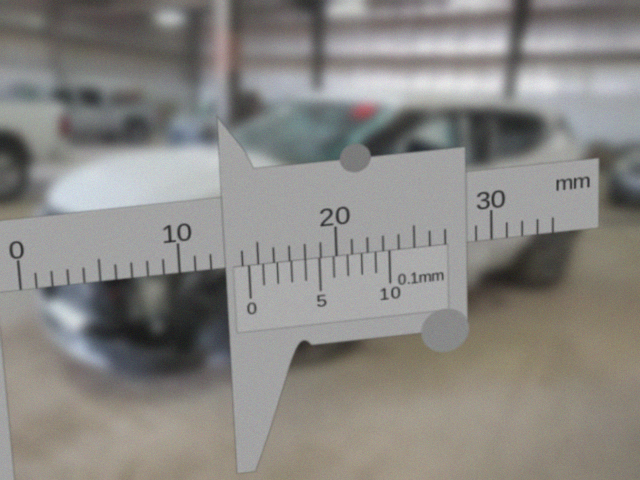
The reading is 14.4 mm
